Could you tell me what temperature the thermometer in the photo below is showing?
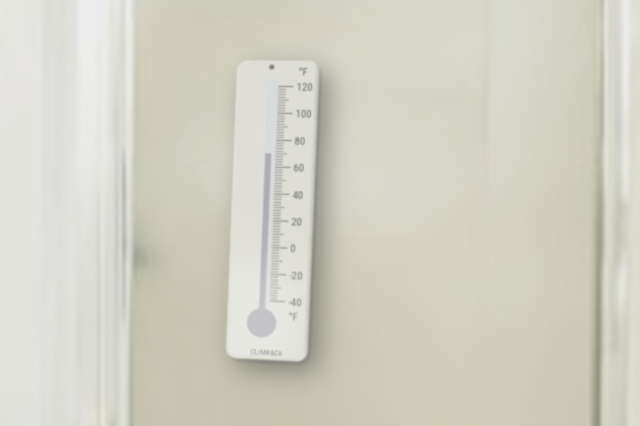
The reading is 70 °F
